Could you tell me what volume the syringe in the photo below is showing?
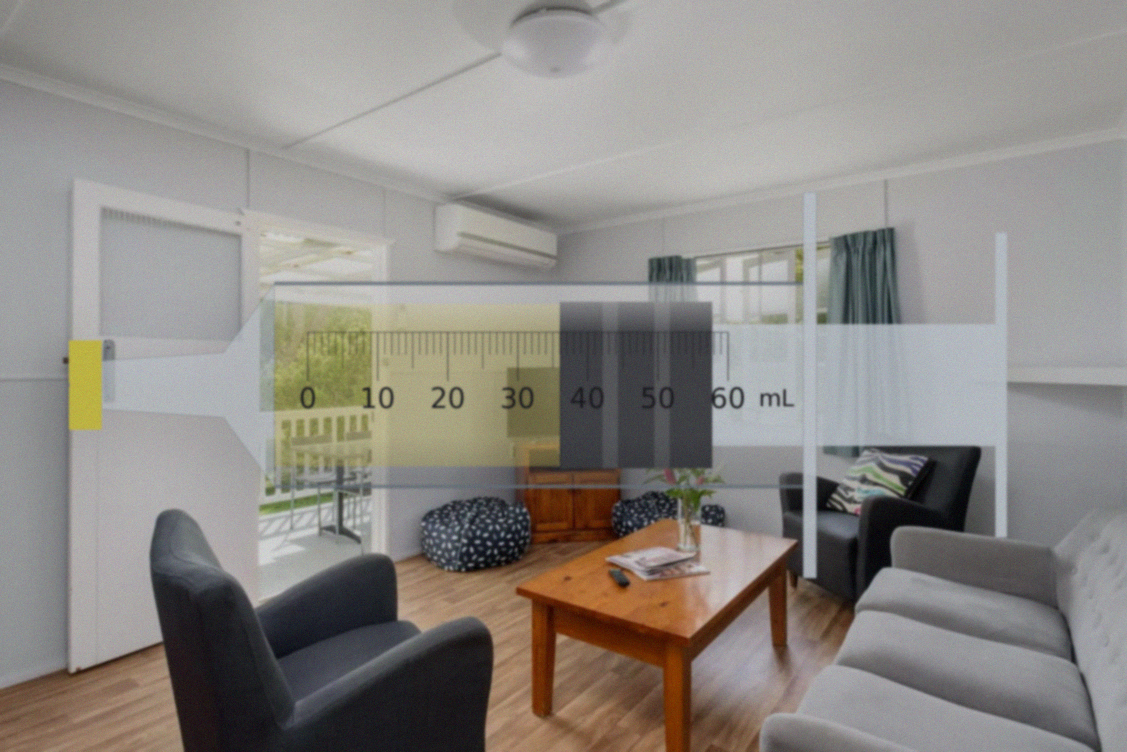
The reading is 36 mL
